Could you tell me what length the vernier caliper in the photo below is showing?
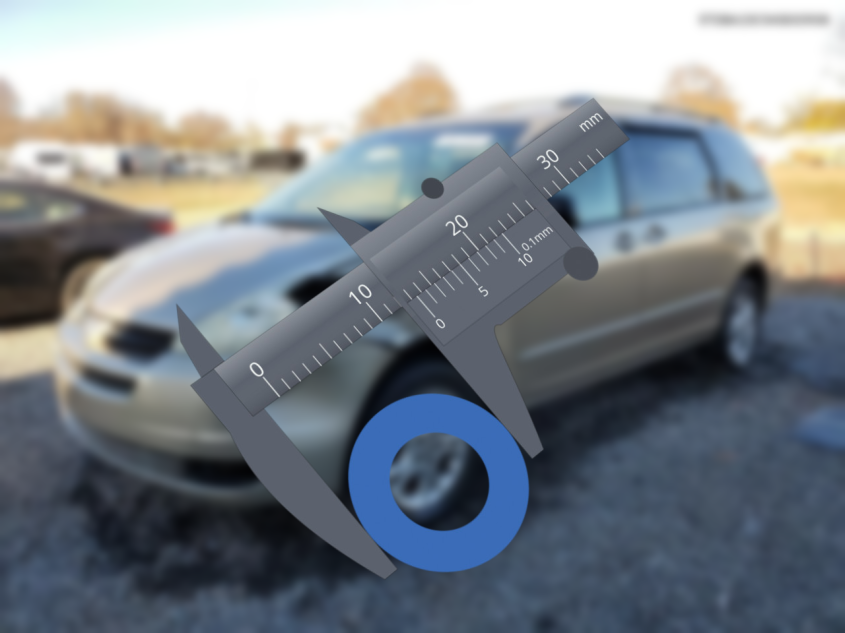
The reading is 13.5 mm
